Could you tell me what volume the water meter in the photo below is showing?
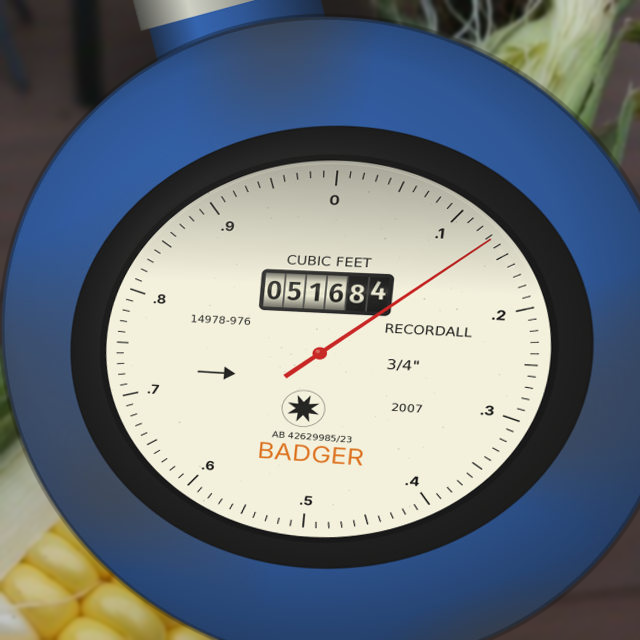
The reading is 51684.13 ft³
